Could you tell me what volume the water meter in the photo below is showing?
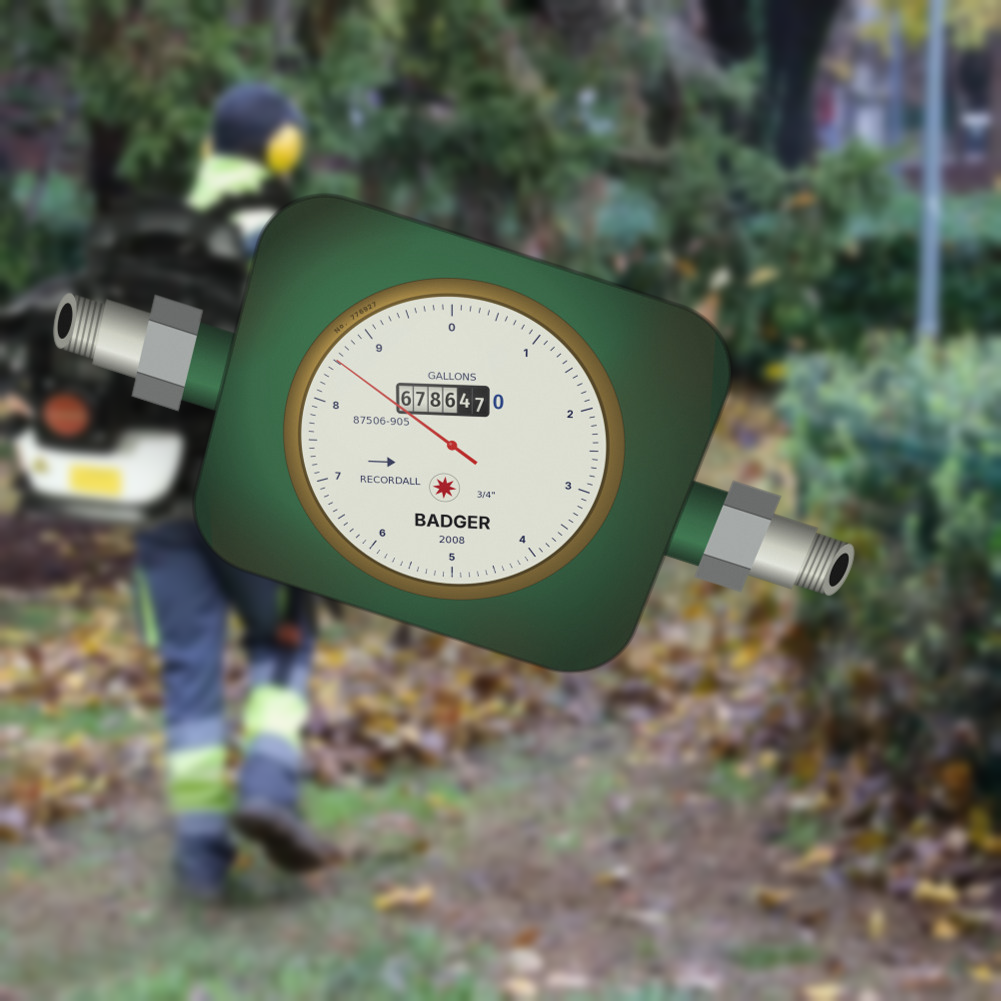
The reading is 6786468.5 gal
